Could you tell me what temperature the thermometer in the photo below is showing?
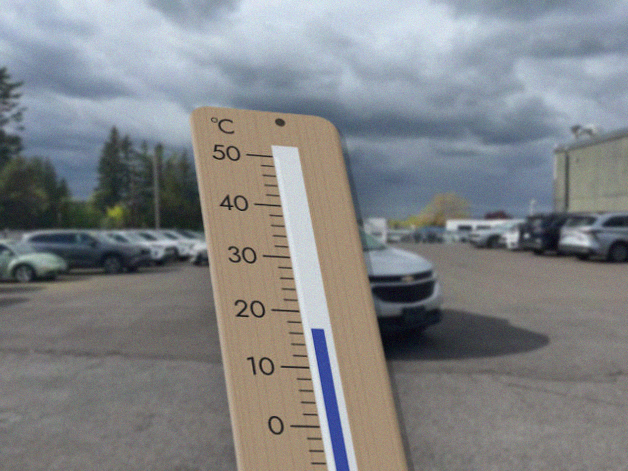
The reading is 17 °C
